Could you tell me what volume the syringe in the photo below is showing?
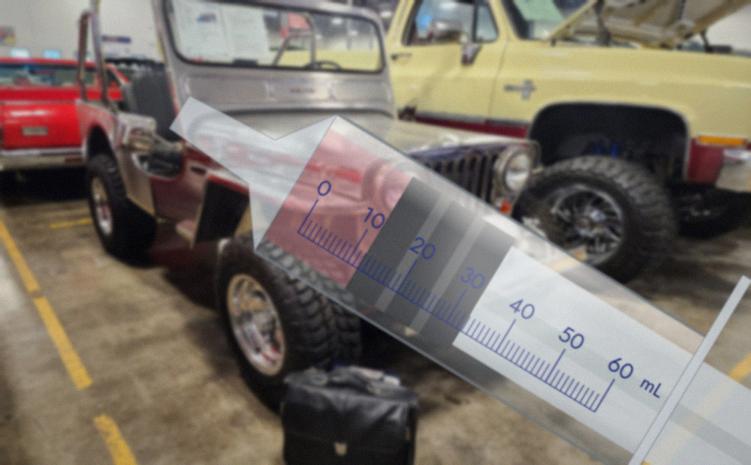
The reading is 12 mL
